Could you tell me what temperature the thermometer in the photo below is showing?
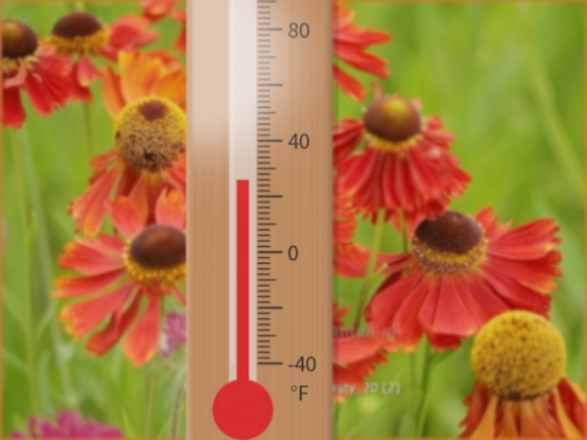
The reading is 26 °F
